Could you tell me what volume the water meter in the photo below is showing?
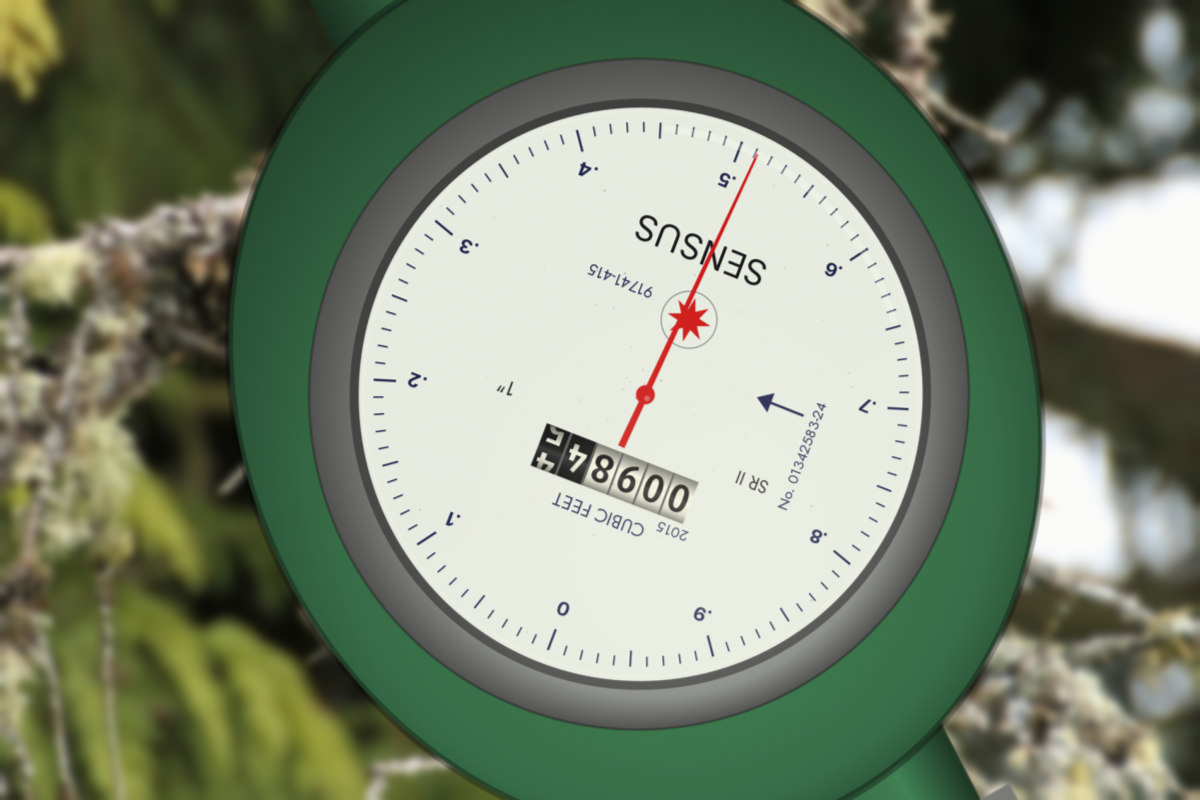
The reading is 9844.51 ft³
